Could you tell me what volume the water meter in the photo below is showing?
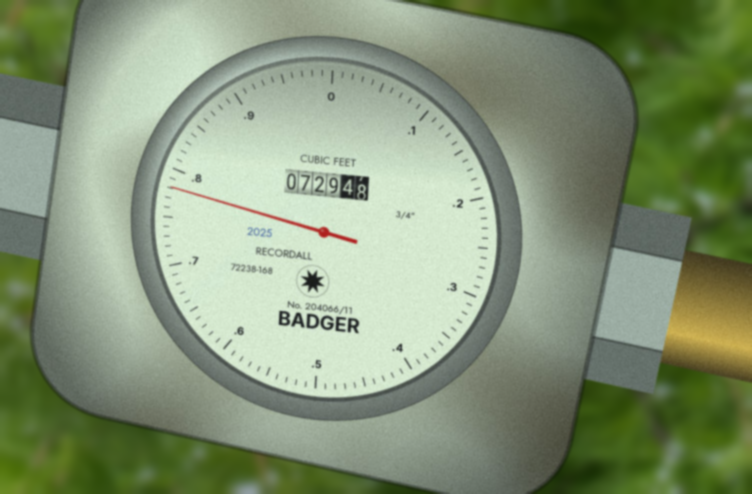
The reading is 72947.78 ft³
